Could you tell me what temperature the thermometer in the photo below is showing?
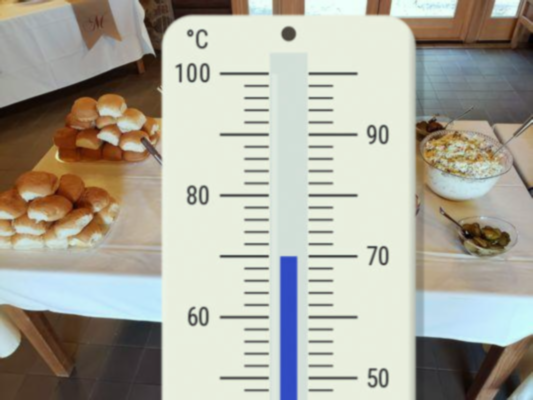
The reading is 70 °C
